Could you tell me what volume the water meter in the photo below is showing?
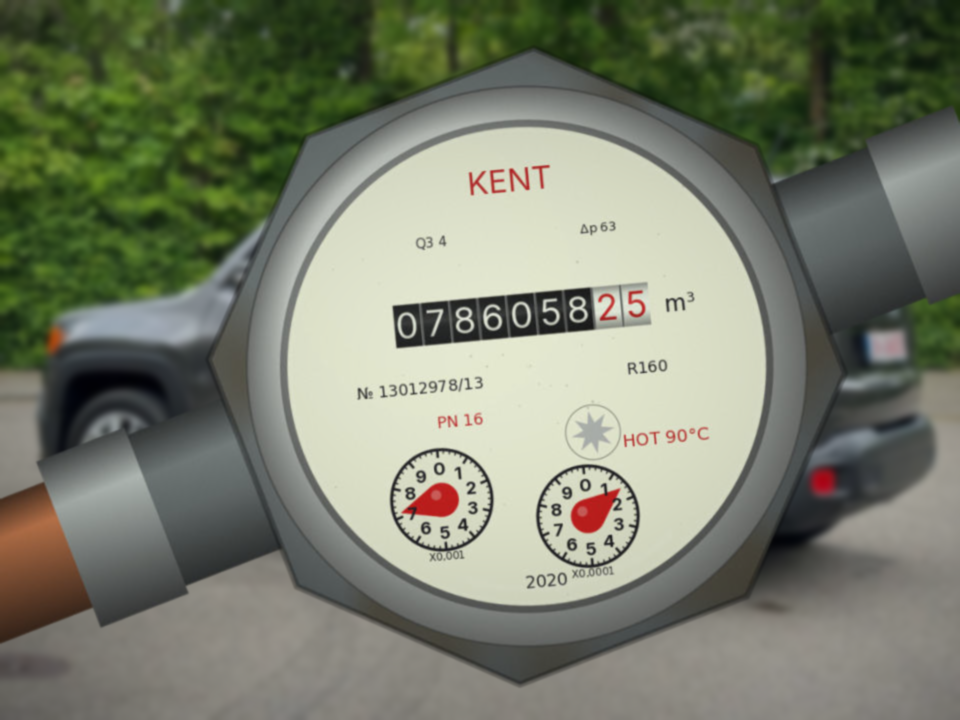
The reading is 786058.2571 m³
